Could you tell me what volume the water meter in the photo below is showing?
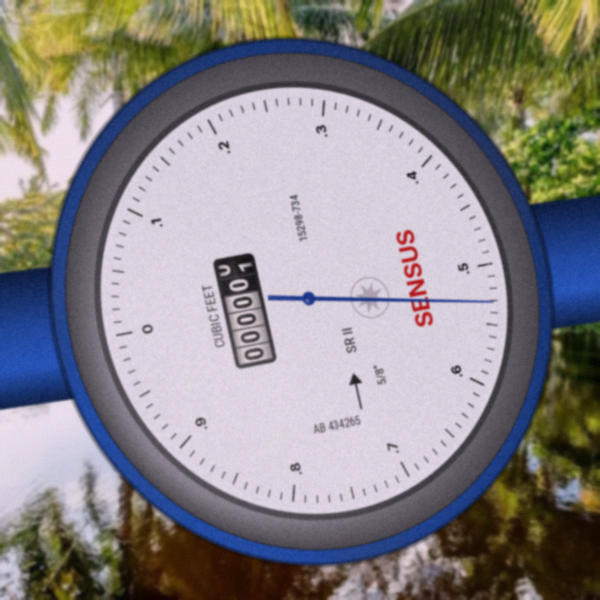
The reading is 0.53 ft³
